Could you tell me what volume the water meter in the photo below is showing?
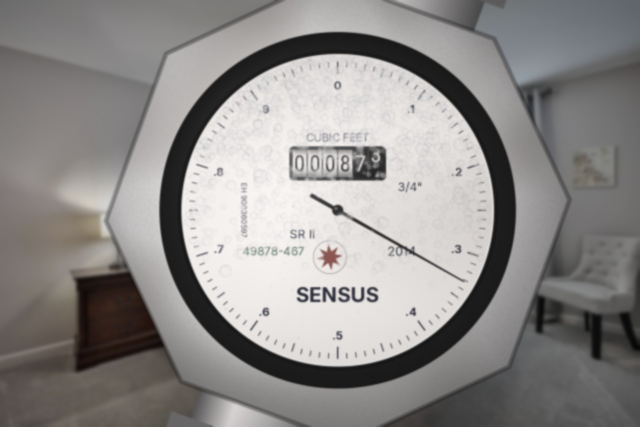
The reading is 873.33 ft³
